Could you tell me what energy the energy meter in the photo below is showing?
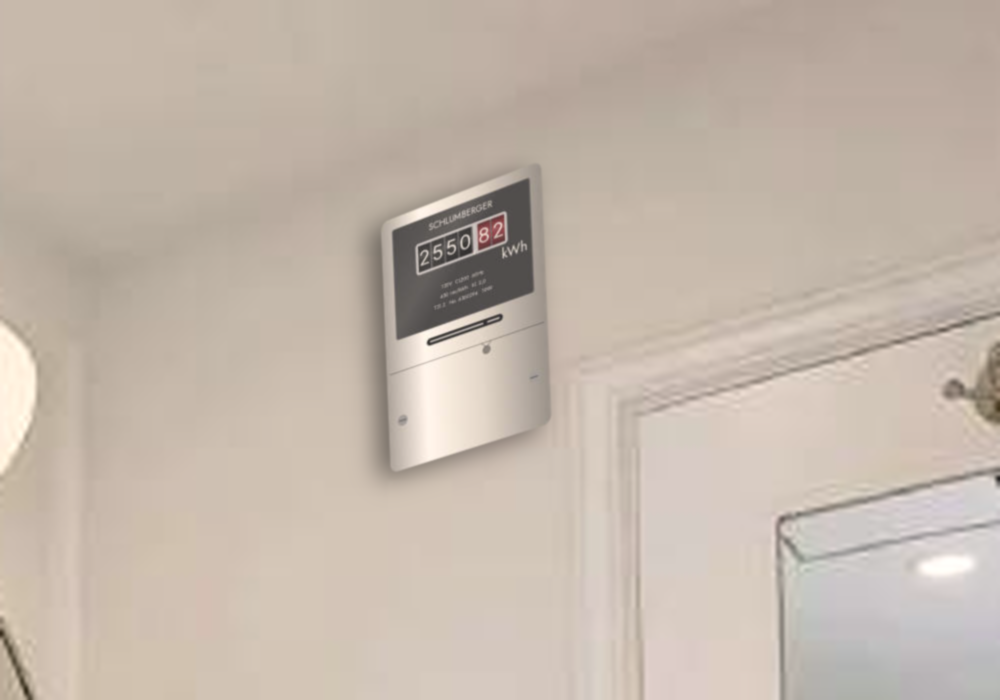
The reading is 2550.82 kWh
